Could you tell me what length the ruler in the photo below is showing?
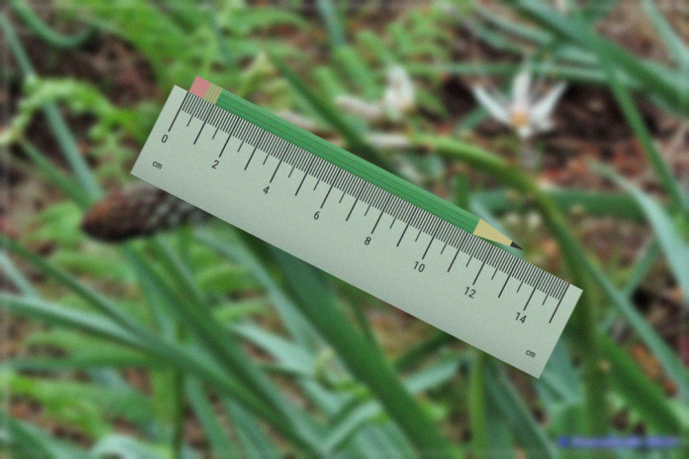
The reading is 13 cm
